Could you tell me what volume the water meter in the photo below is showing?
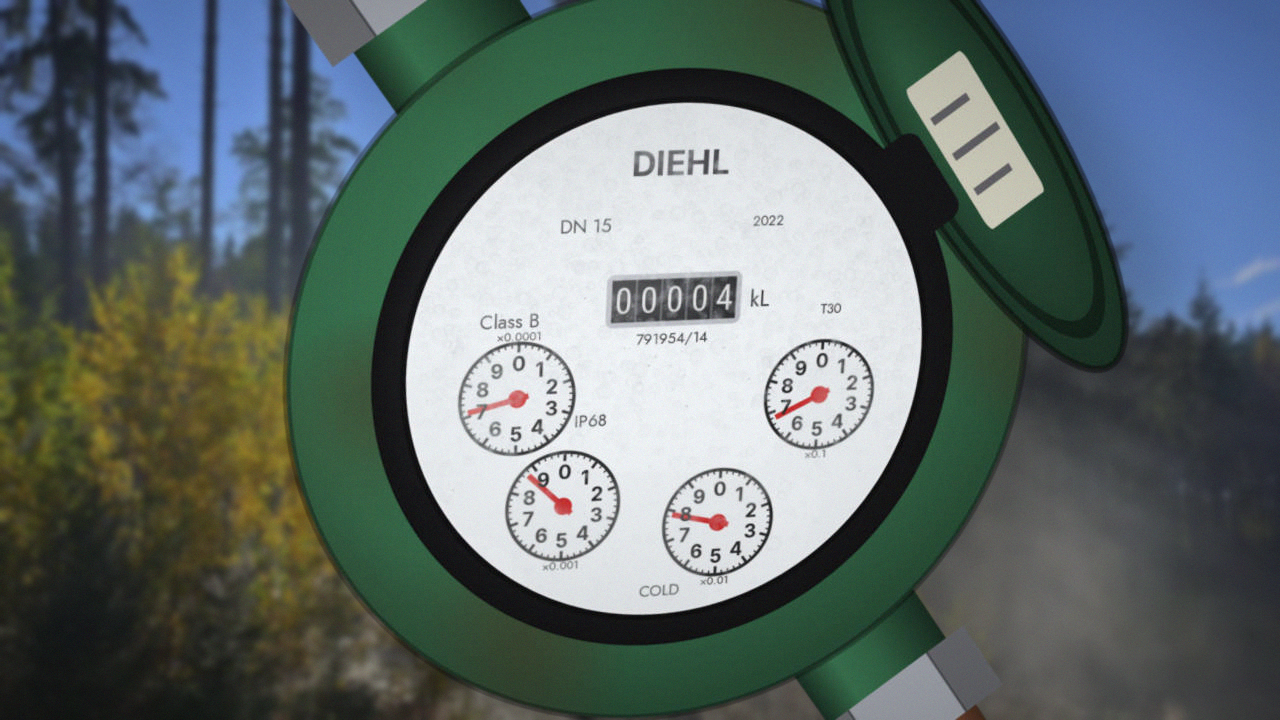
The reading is 4.6787 kL
